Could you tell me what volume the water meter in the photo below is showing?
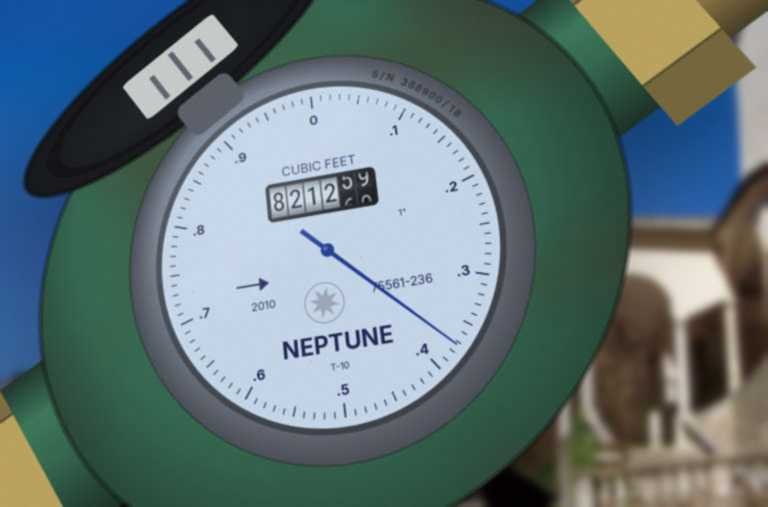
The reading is 821259.37 ft³
